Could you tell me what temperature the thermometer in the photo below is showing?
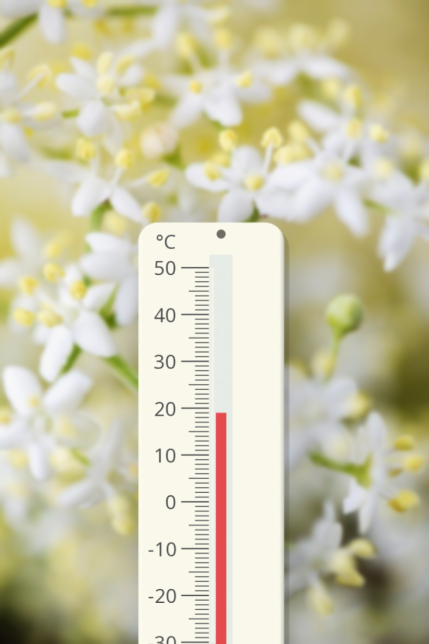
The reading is 19 °C
